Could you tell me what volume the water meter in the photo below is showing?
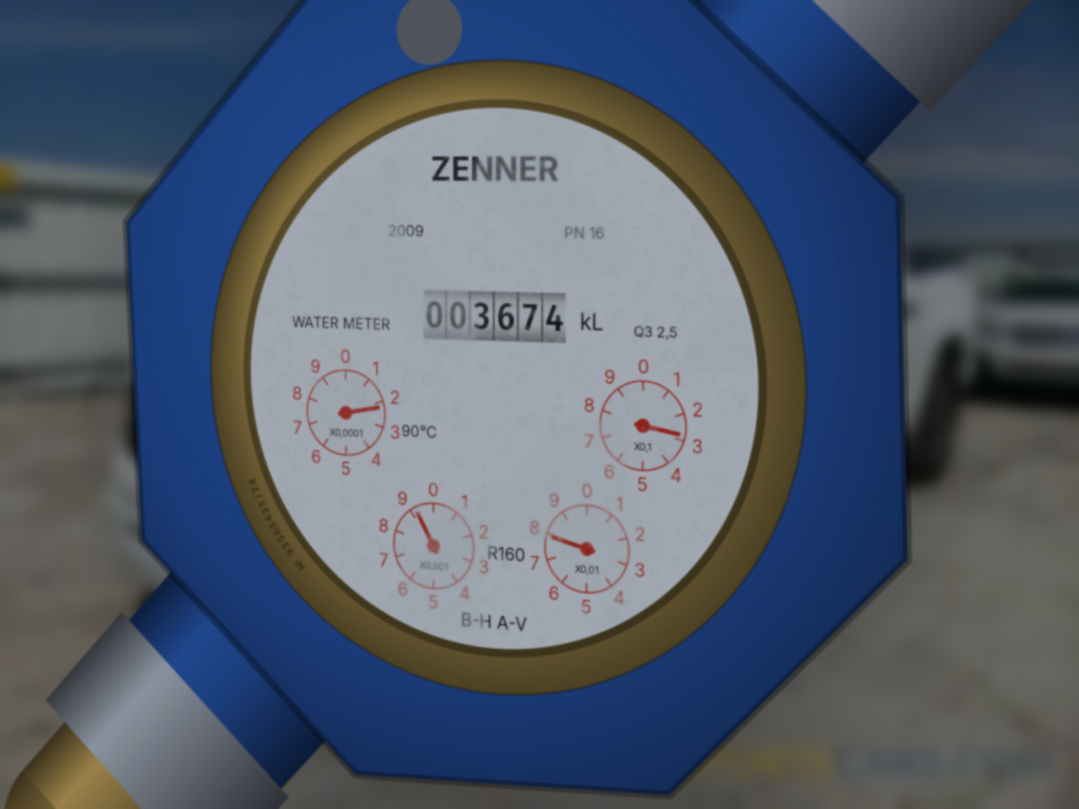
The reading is 3674.2792 kL
